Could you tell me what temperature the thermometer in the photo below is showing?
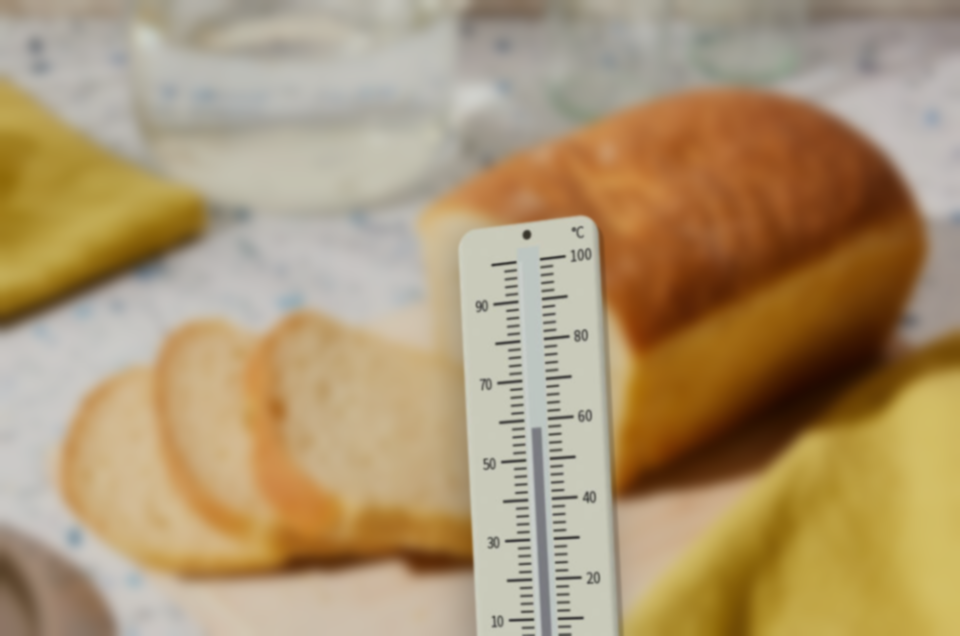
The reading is 58 °C
